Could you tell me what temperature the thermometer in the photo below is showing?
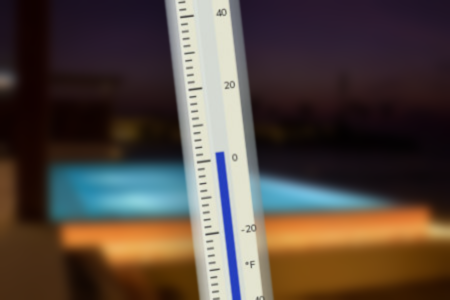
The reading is 2 °F
